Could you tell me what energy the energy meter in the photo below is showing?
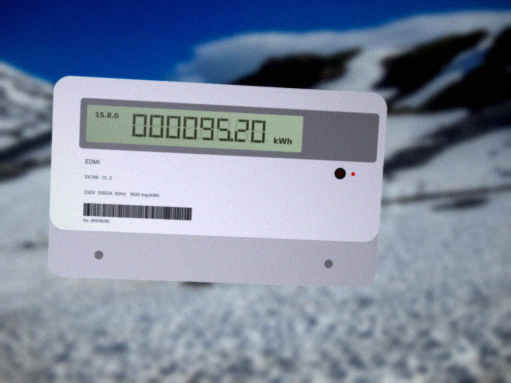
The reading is 95.20 kWh
